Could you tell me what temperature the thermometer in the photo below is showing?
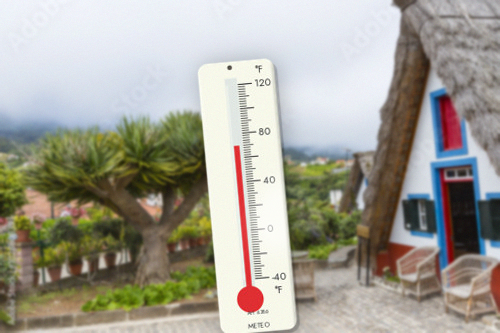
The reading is 70 °F
